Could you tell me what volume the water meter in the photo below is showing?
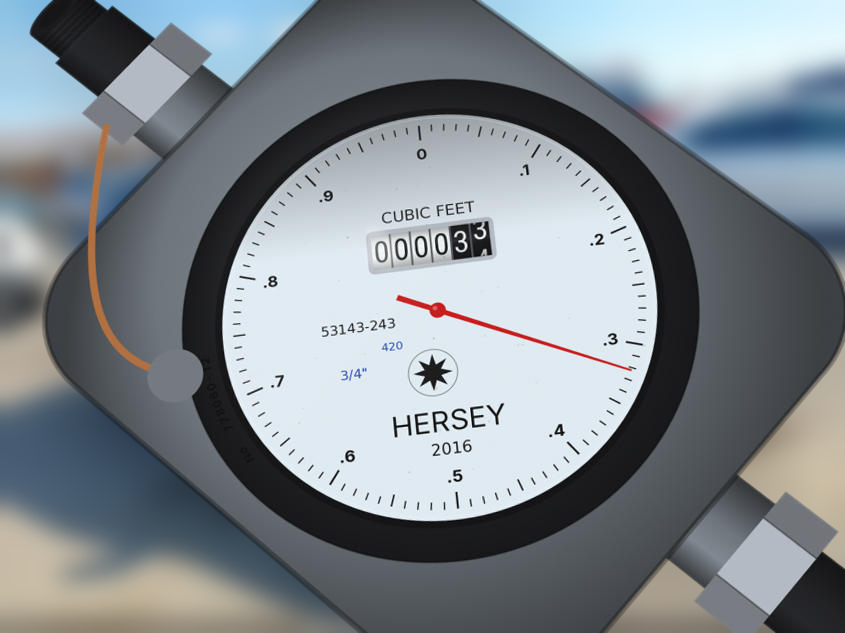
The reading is 33.32 ft³
